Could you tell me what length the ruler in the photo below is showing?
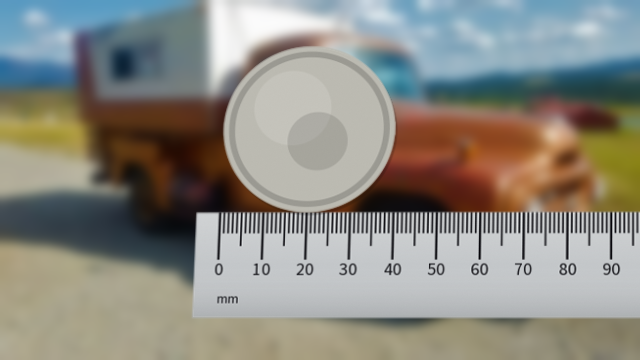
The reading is 40 mm
